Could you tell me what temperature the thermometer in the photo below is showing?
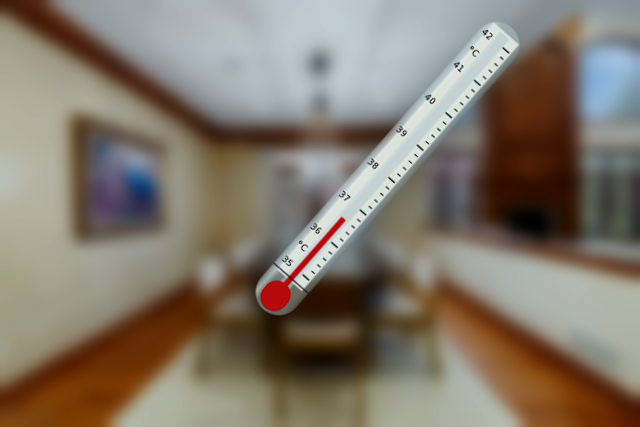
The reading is 36.6 °C
